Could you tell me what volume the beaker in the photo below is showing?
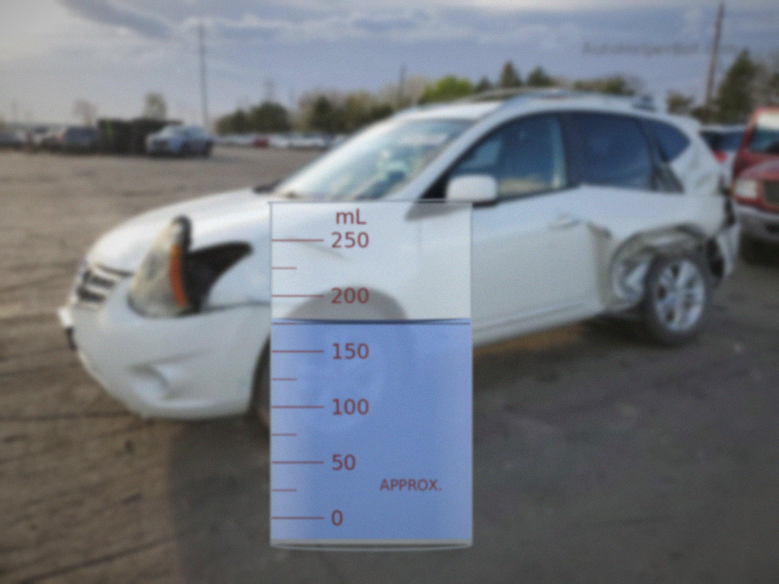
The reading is 175 mL
